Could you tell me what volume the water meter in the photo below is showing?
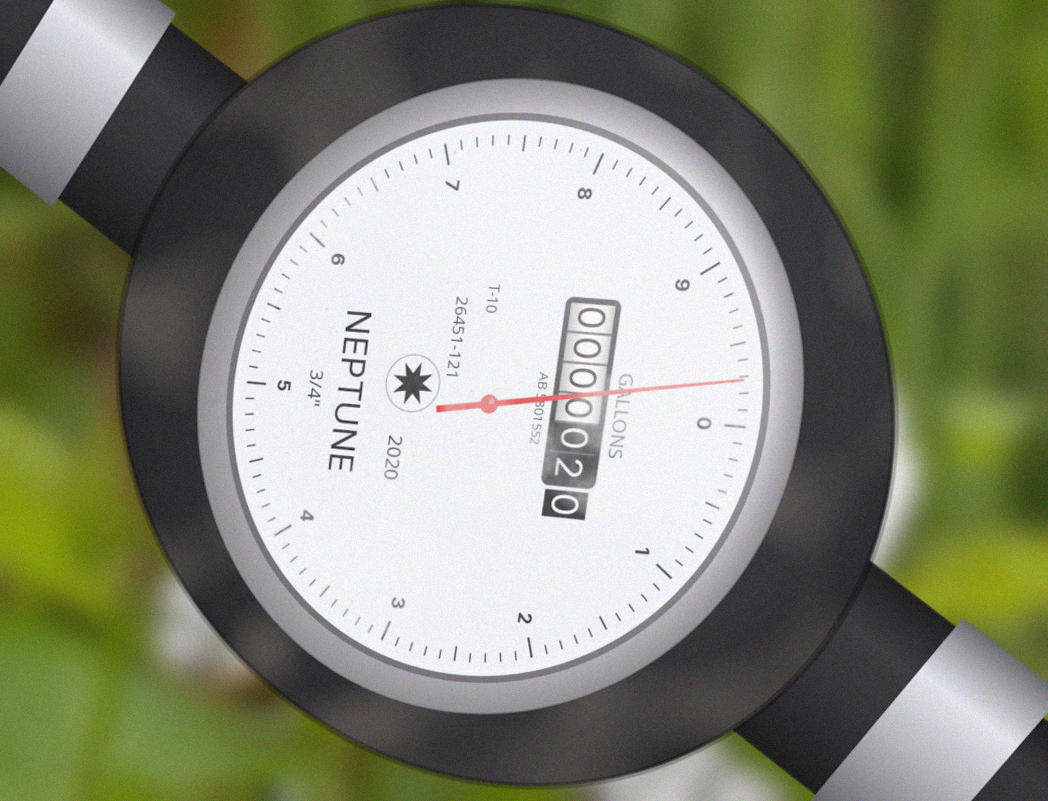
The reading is 19.7 gal
